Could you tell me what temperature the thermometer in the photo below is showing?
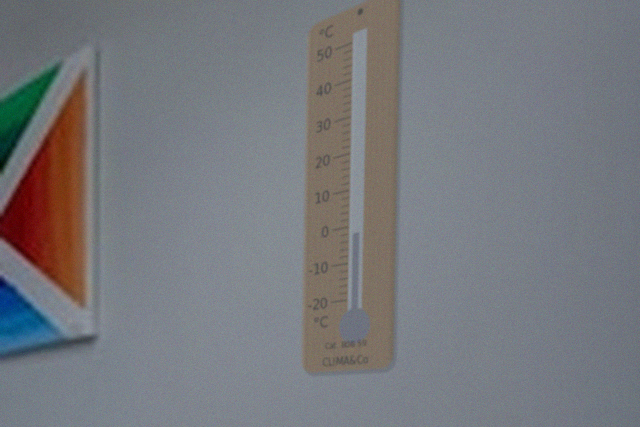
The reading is -2 °C
